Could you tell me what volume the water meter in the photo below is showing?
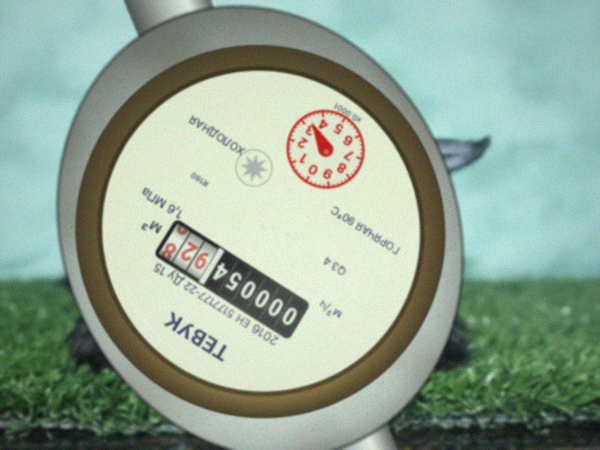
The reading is 54.9283 m³
